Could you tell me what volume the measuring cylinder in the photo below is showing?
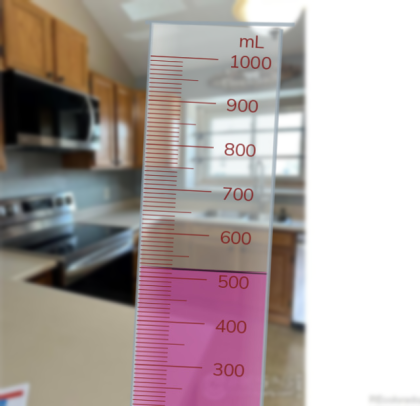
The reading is 520 mL
